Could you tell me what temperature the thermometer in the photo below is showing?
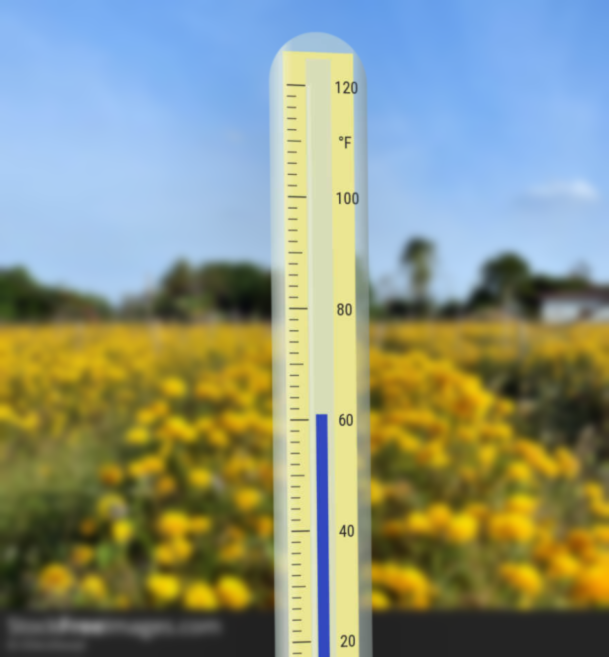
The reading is 61 °F
